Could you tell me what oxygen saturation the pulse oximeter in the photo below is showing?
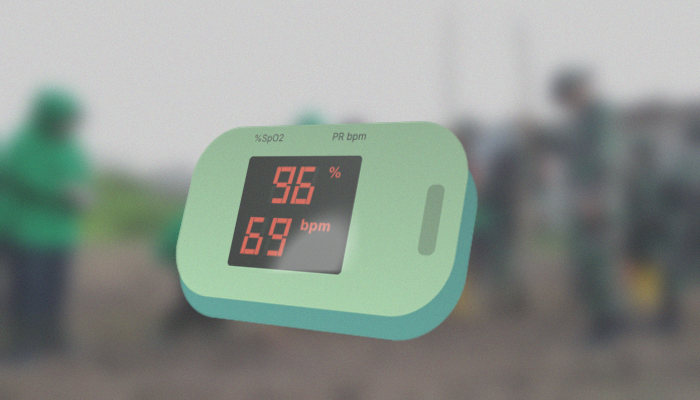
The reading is 96 %
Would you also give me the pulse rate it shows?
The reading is 69 bpm
